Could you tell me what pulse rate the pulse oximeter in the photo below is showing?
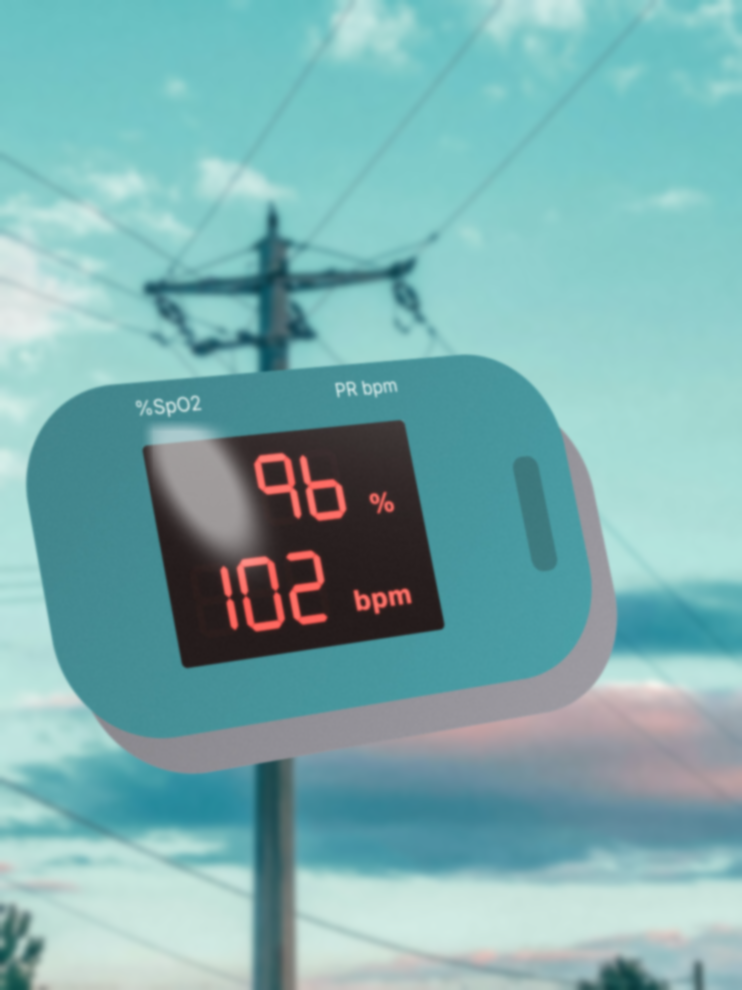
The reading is 102 bpm
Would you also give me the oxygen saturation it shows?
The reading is 96 %
